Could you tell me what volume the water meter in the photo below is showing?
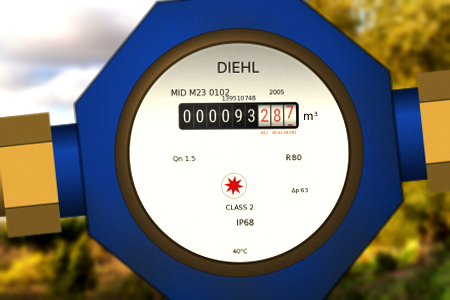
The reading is 93.287 m³
